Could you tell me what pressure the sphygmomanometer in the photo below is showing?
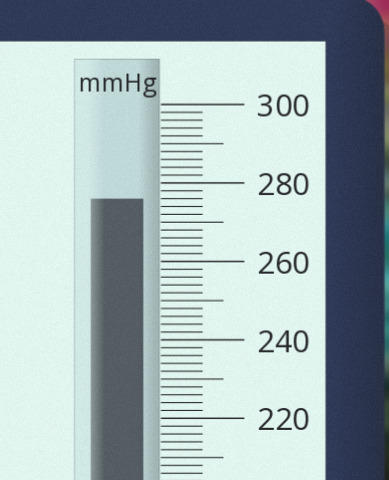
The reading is 276 mmHg
